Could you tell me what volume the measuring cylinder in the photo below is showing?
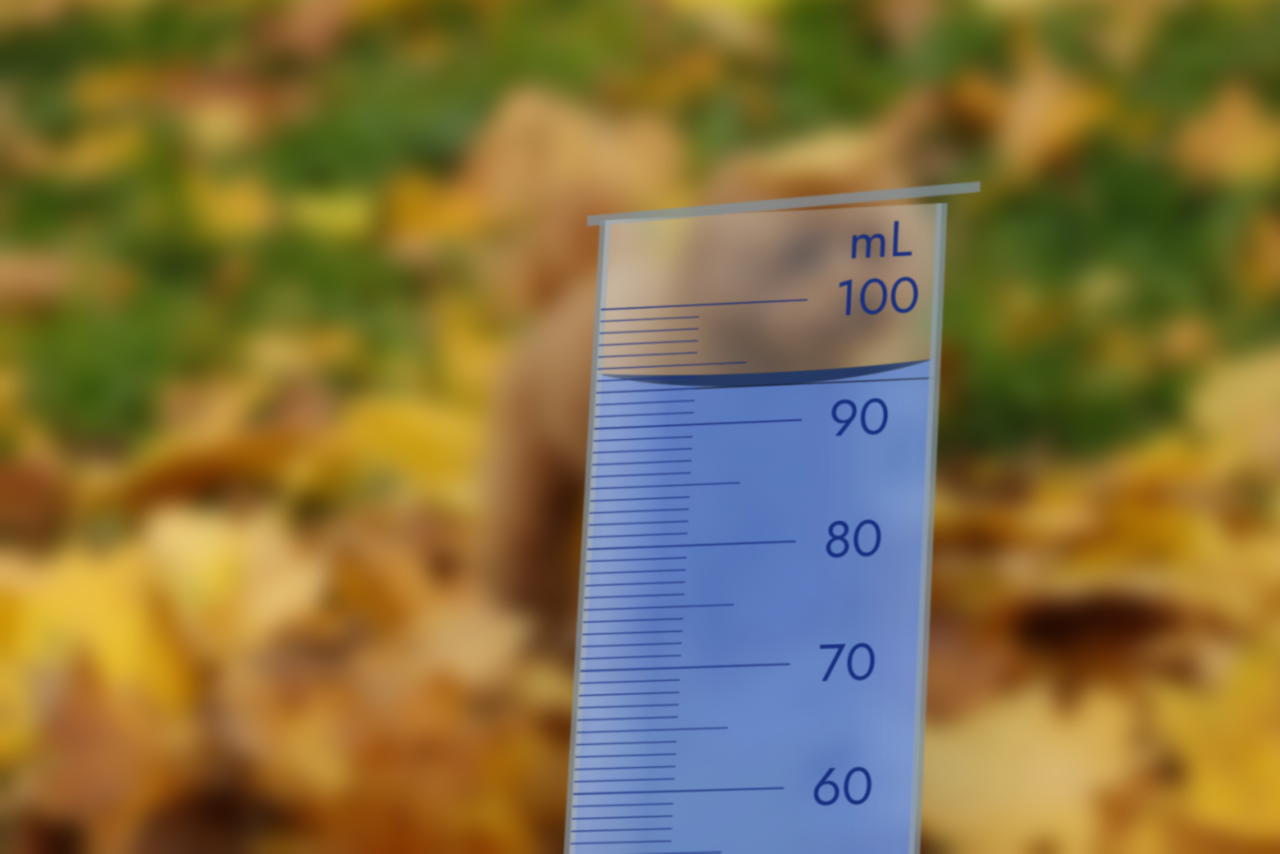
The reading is 93 mL
